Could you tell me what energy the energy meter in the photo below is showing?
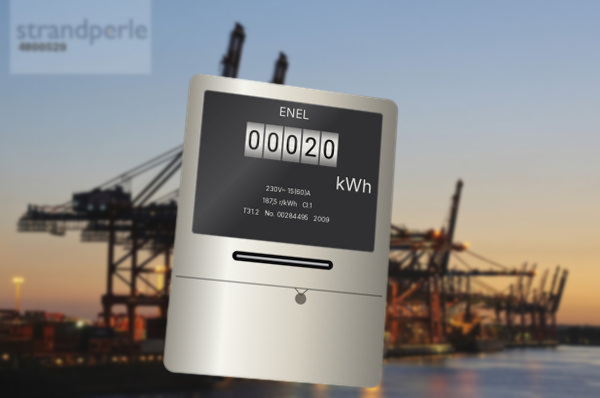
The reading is 20 kWh
